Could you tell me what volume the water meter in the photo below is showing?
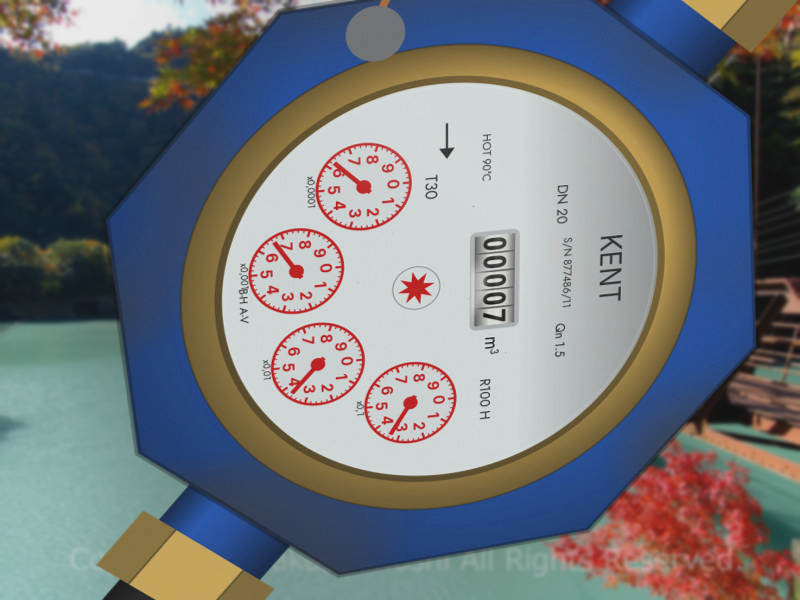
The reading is 7.3366 m³
